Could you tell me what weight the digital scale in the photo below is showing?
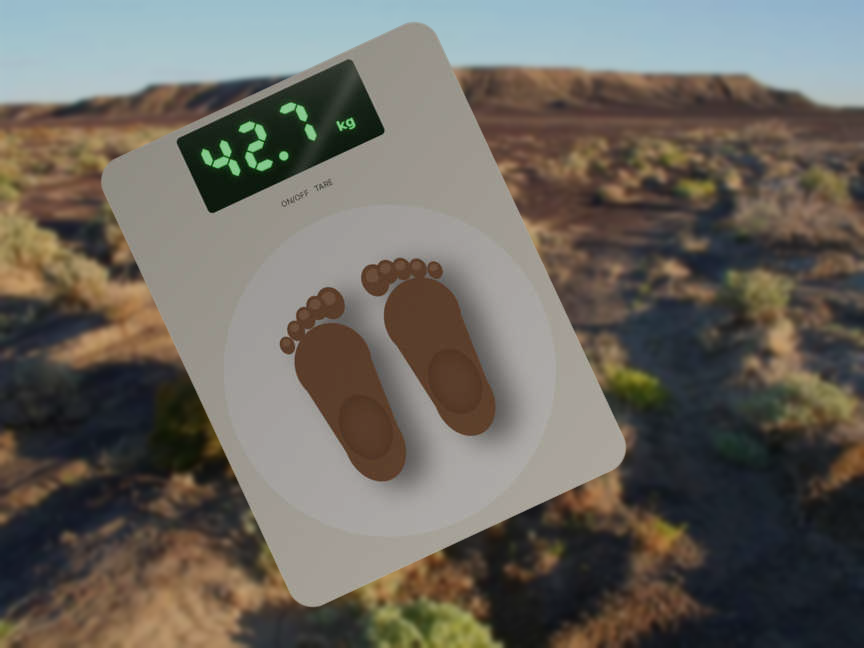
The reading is 42.7 kg
